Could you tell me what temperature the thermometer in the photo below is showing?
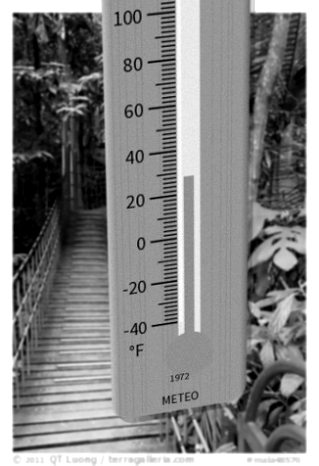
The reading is 28 °F
